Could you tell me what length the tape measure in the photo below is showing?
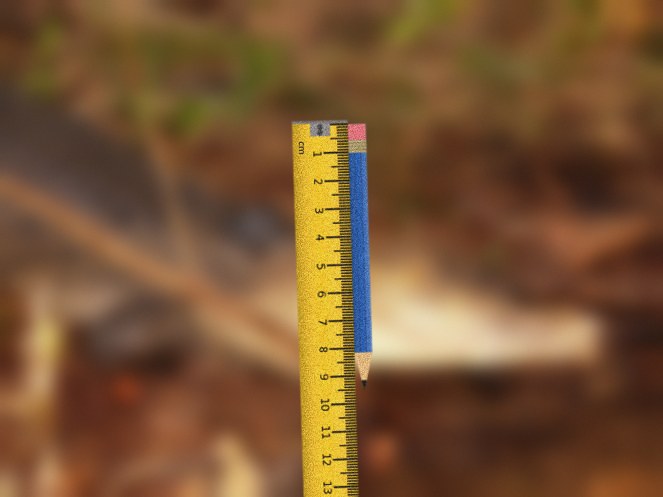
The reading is 9.5 cm
